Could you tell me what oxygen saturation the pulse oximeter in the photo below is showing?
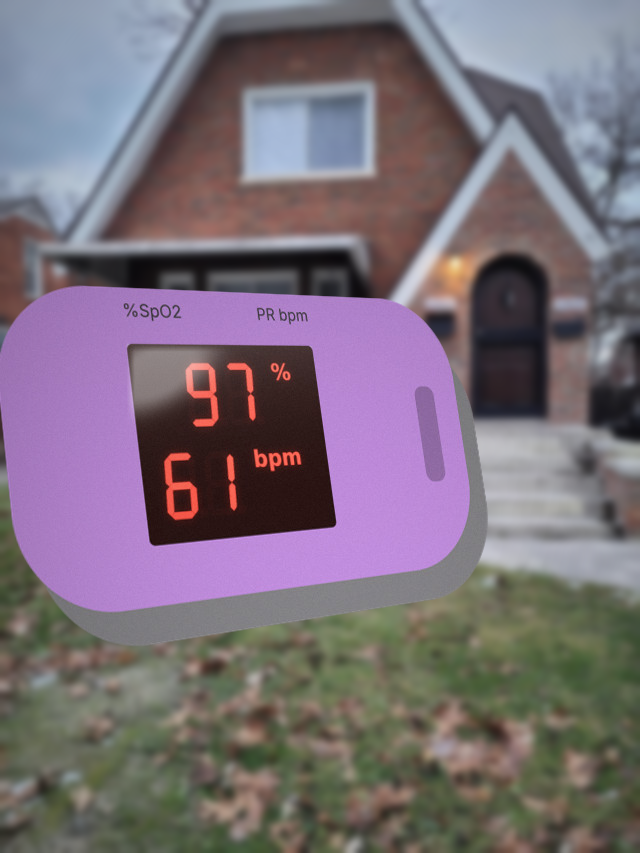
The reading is 97 %
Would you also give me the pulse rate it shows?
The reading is 61 bpm
